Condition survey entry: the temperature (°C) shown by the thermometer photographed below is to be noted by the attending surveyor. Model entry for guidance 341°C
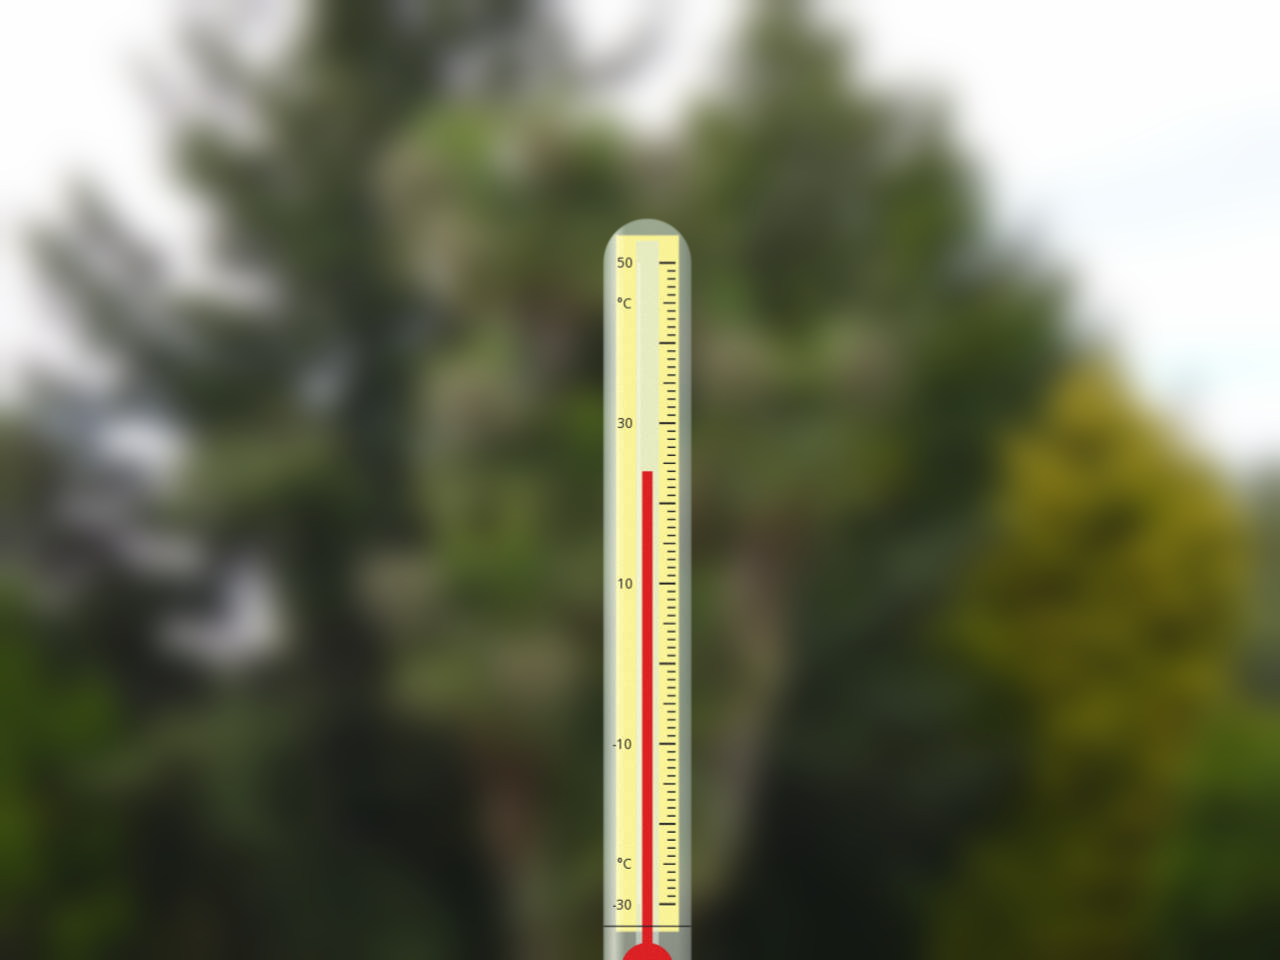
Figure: 24°C
